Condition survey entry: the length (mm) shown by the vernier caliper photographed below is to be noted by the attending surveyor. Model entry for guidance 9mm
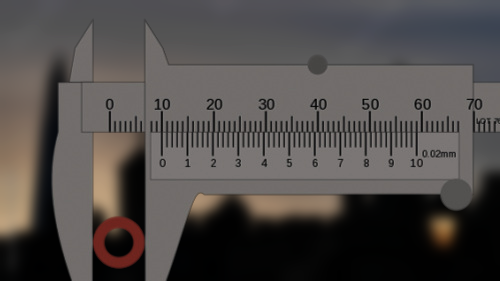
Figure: 10.0mm
